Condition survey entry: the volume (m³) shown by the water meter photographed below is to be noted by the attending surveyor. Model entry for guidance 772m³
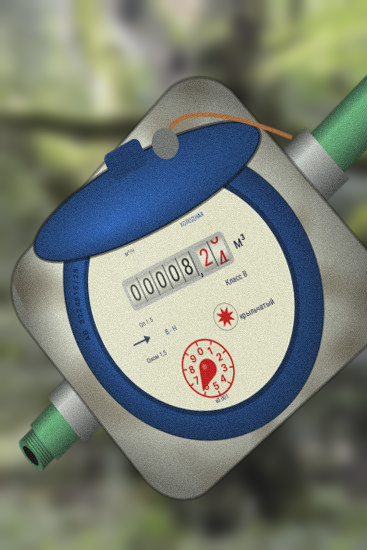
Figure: 8.236m³
